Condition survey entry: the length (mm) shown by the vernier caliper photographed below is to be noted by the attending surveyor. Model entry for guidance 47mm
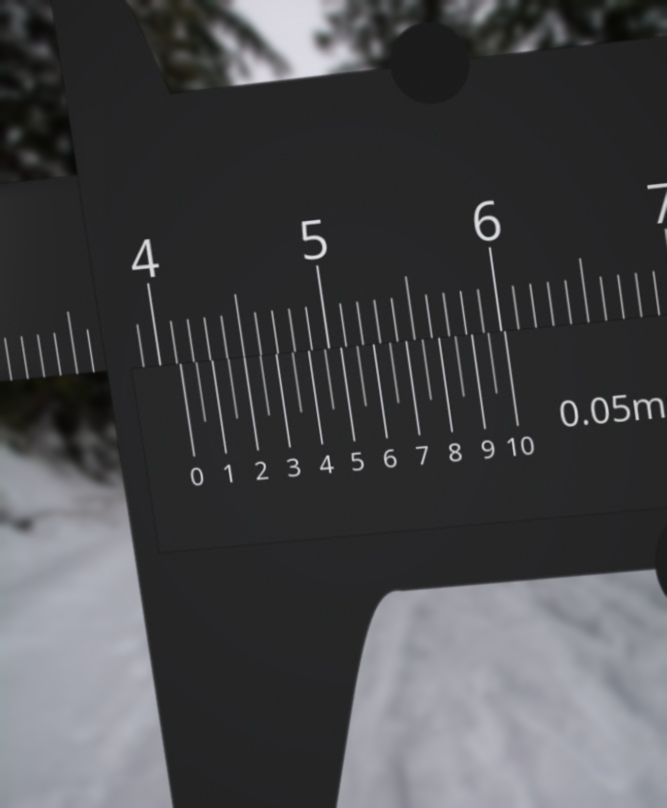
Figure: 41.2mm
